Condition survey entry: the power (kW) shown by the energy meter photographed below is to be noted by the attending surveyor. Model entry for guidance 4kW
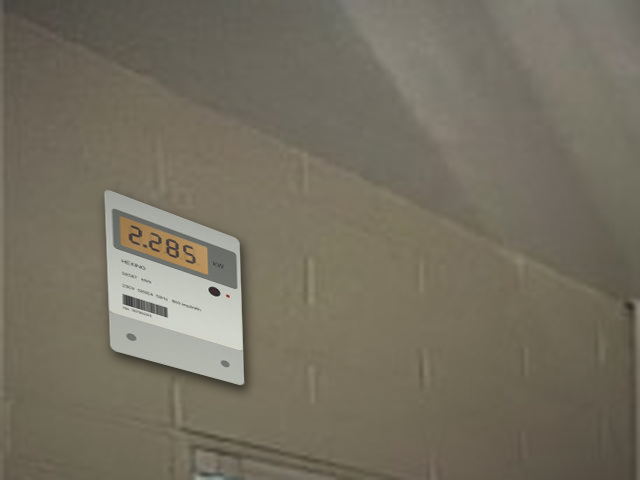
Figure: 2.285kW
